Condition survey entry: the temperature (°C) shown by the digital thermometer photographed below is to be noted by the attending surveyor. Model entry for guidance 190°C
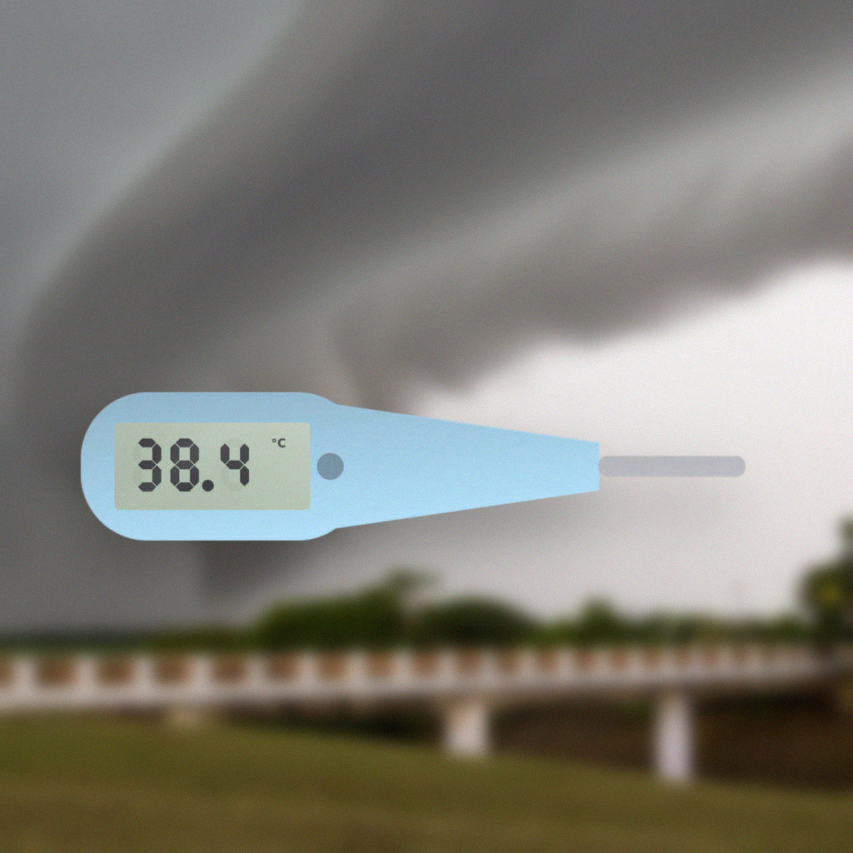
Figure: 38.4°C
